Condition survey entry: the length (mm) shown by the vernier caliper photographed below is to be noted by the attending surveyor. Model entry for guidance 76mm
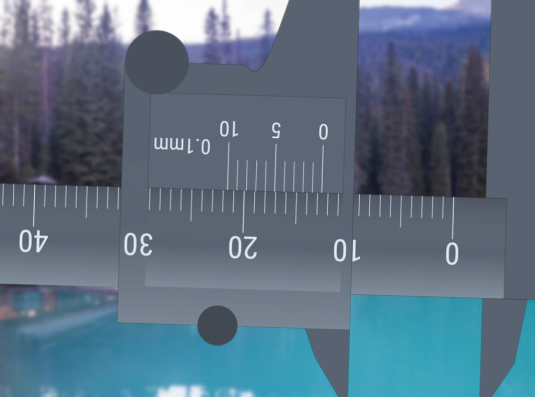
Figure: 12.6mm
